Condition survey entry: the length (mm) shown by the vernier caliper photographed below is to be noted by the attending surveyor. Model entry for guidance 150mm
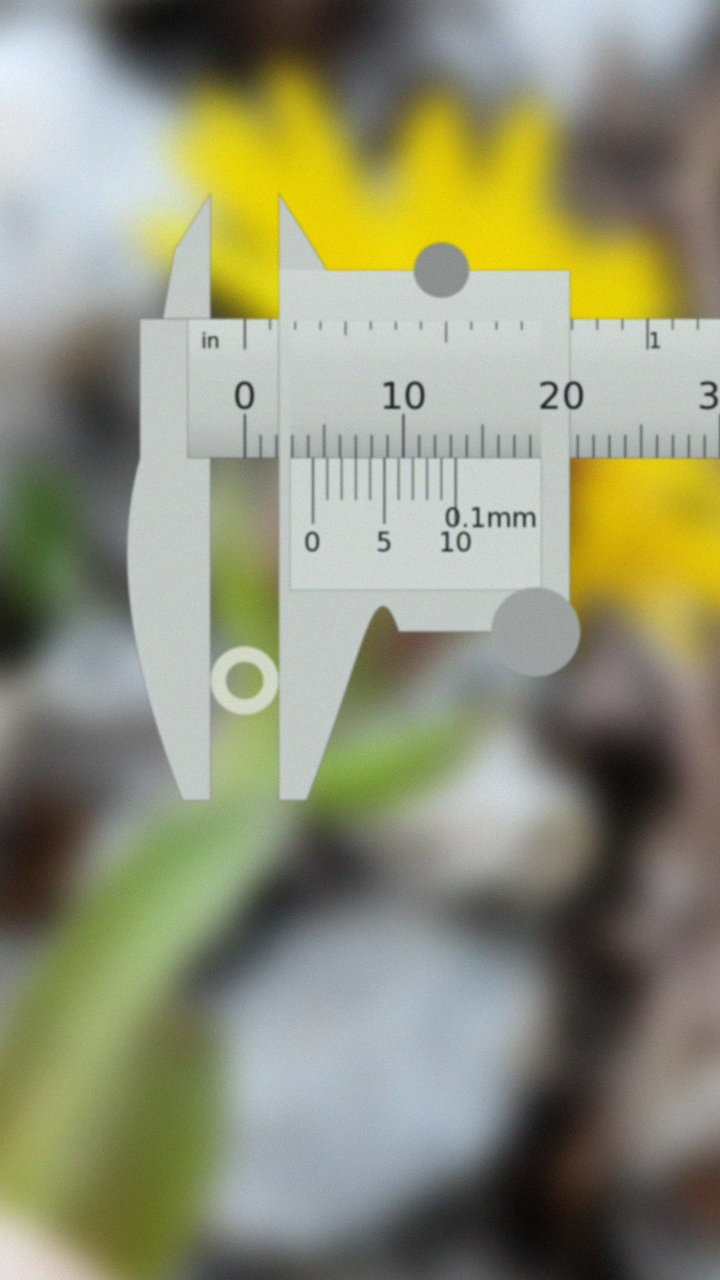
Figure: 4.3mm
